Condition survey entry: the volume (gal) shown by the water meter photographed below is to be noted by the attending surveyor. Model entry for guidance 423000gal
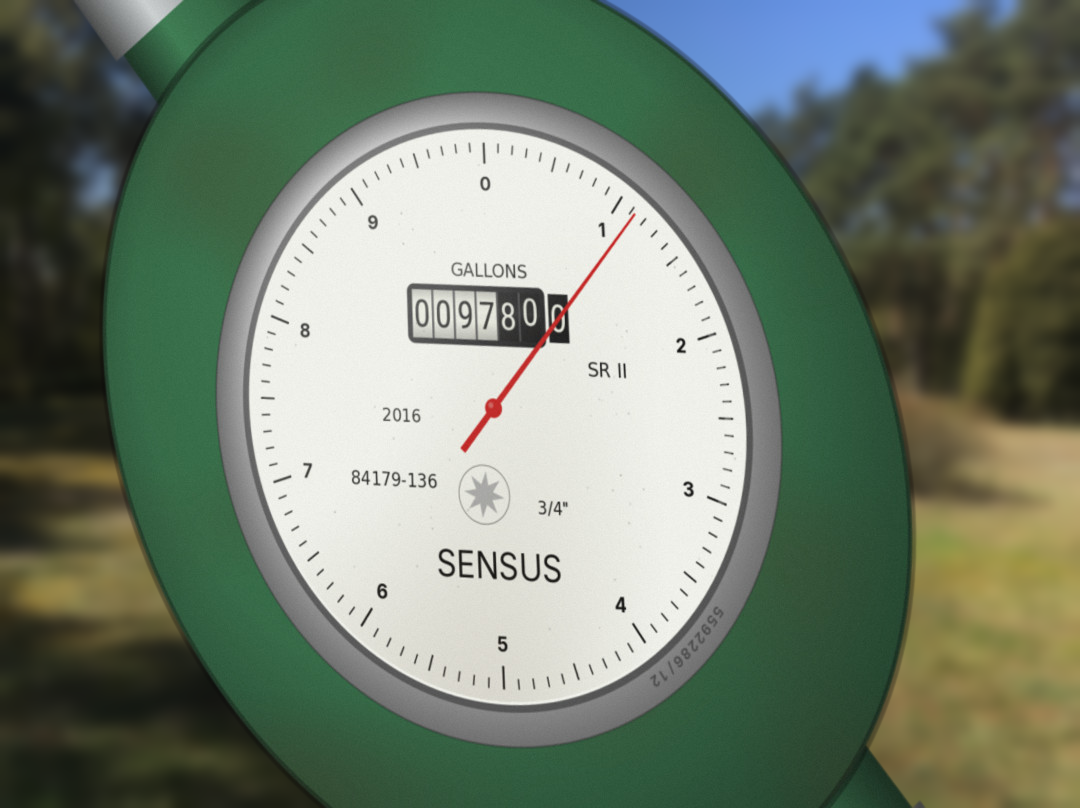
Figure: 97801.1gal
